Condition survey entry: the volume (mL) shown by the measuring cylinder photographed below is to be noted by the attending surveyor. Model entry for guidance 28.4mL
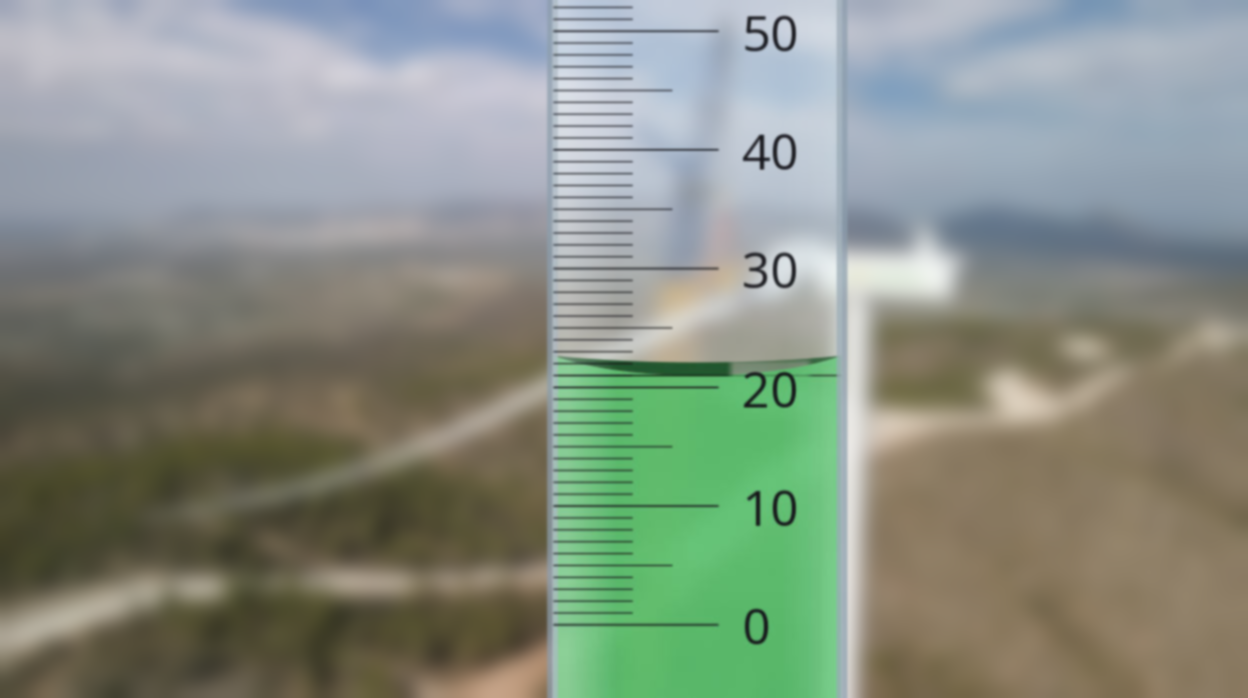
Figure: 21mL
